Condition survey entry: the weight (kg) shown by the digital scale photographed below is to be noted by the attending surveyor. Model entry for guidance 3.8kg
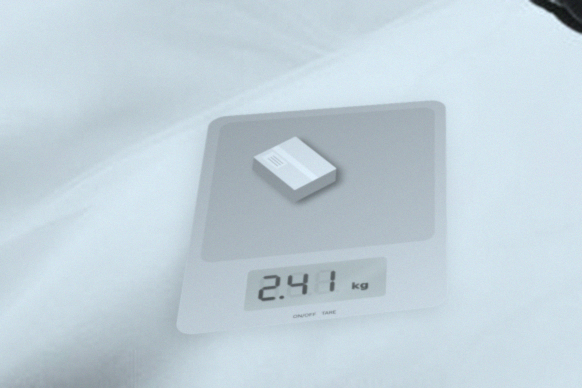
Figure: 2.41kg
